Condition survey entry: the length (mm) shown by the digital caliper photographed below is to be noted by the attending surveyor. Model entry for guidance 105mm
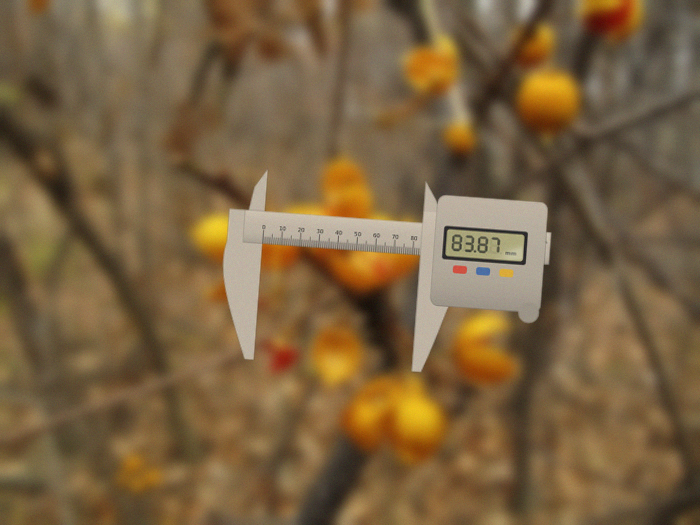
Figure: 83.87mm
